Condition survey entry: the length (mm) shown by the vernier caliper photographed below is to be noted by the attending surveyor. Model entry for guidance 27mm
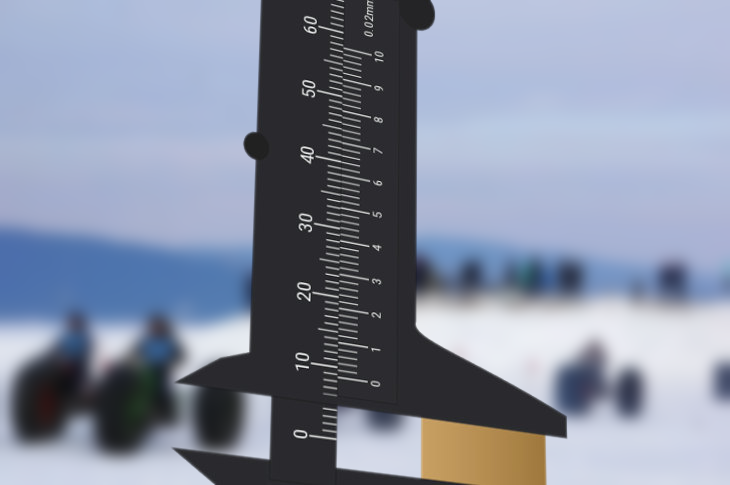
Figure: 8.6mm
